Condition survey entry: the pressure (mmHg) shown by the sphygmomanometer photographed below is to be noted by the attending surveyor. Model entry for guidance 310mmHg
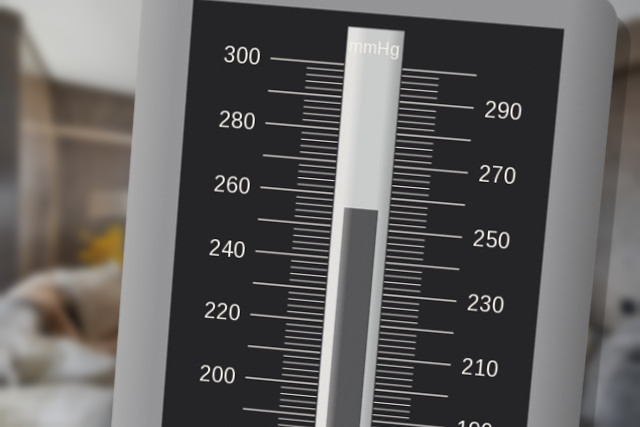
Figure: 256mmHg
